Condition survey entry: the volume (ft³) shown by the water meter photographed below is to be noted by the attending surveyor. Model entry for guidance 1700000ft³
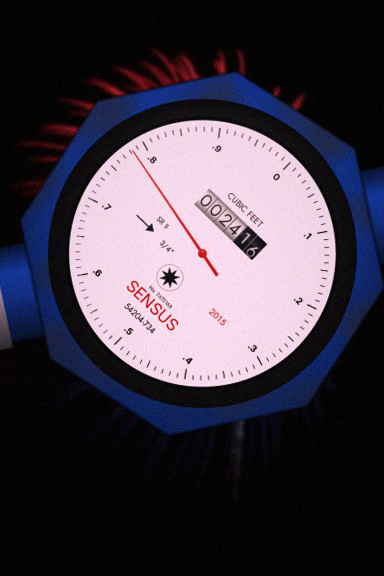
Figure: 2415.78ft³
